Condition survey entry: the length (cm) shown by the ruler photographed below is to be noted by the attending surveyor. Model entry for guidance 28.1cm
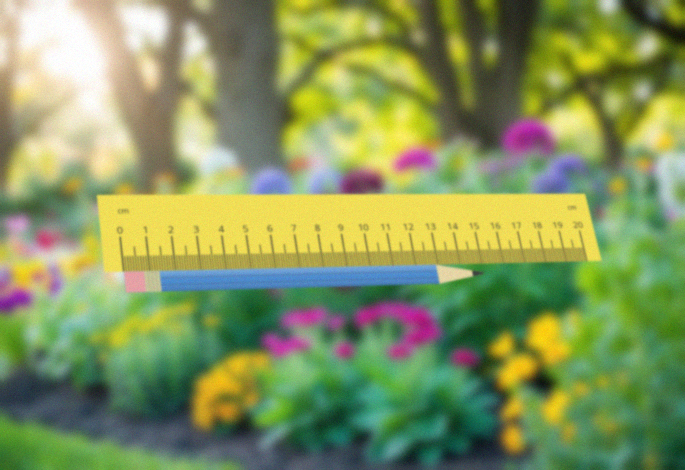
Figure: 15cm
